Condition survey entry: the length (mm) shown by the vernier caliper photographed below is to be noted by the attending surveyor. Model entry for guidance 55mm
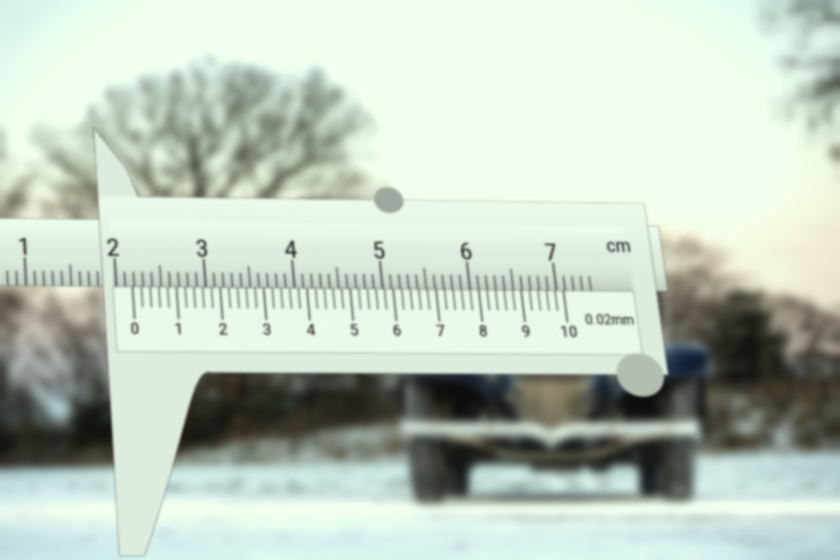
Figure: 21.8mm
